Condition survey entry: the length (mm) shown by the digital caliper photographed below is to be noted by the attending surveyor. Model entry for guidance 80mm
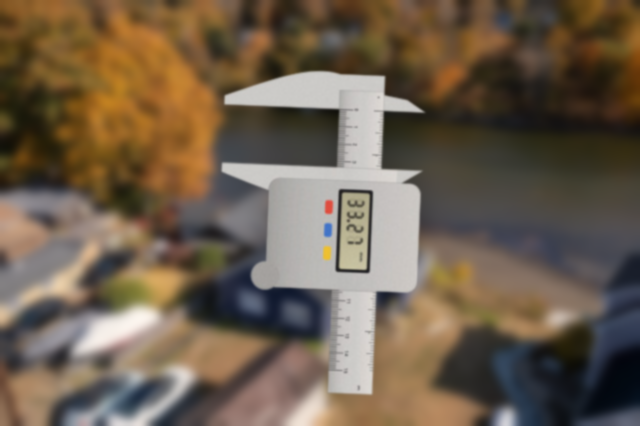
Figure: 33.27mm
